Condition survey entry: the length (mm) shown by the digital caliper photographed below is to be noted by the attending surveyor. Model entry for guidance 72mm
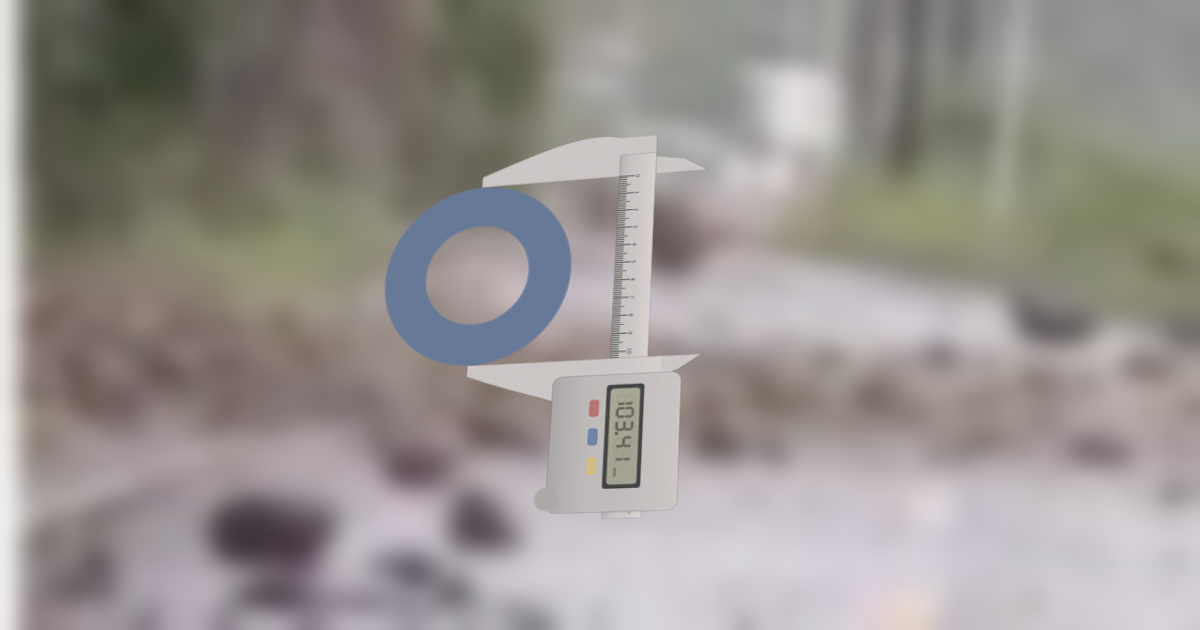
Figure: 103.41mm
